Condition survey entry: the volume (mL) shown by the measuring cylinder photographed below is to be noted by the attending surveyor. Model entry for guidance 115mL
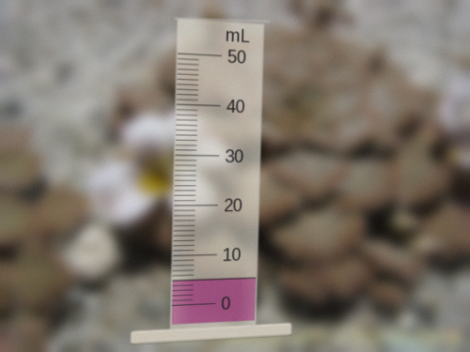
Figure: 5mL
